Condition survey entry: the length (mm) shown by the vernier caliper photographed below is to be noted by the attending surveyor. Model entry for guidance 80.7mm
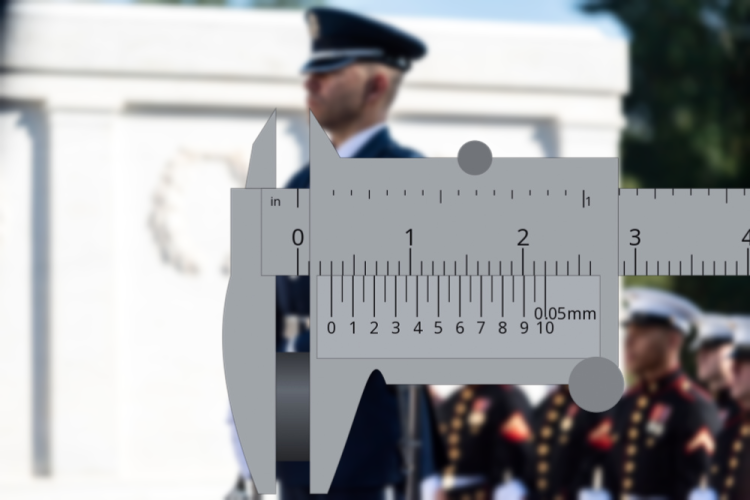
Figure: 3.0mm
